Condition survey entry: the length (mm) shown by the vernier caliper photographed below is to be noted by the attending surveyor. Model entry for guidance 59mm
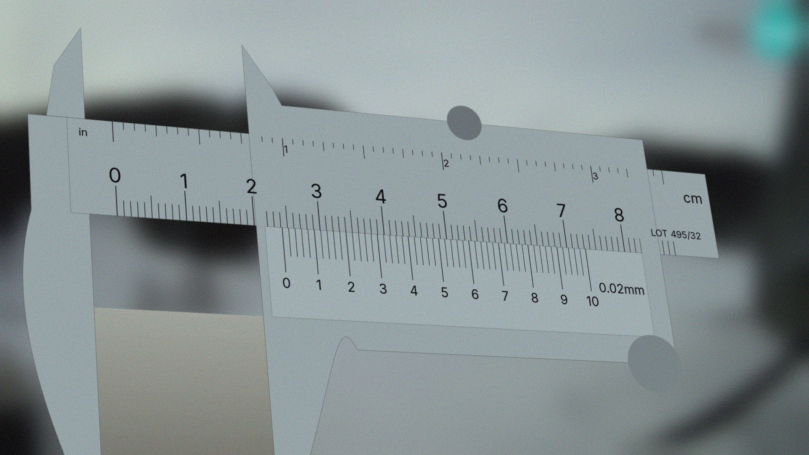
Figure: 24.2mm
